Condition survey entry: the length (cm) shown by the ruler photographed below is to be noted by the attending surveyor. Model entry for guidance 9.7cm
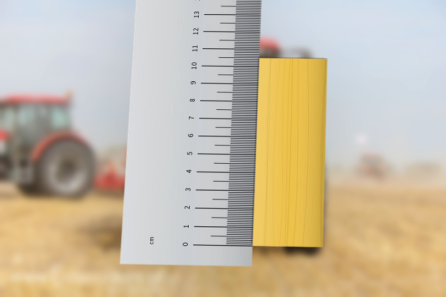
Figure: 10.5cm
